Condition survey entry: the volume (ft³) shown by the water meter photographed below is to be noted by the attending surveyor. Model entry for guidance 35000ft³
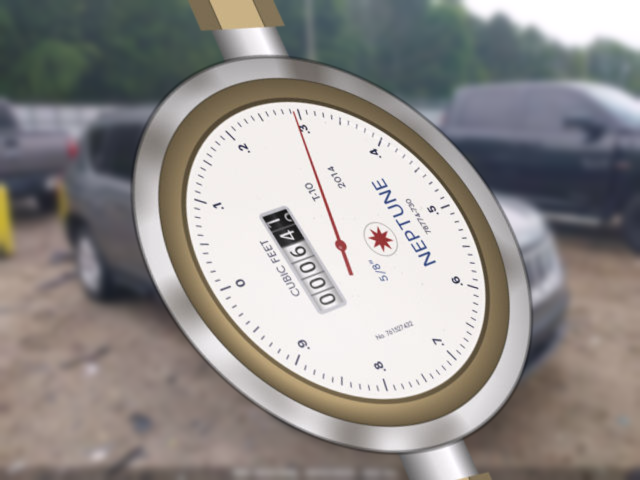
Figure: 641.29ft³
